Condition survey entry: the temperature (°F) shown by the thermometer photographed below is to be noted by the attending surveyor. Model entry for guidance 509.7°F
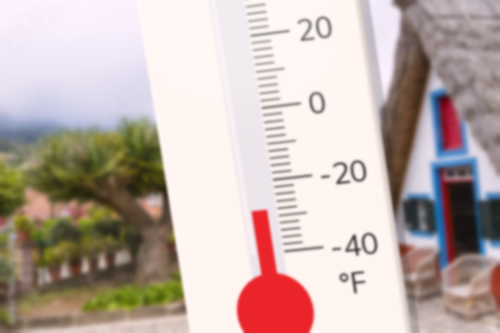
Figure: -28°F
